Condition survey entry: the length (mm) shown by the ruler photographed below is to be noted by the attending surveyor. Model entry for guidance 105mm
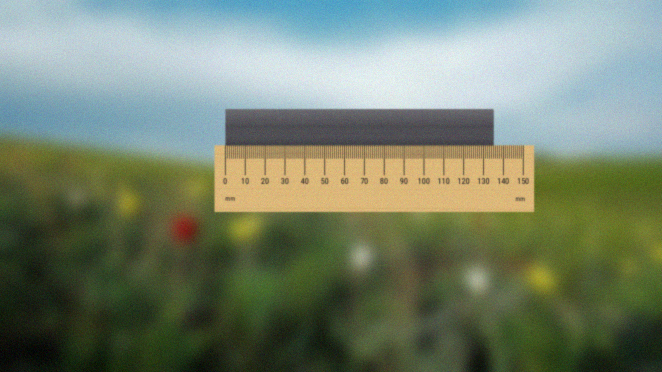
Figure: 135mm
